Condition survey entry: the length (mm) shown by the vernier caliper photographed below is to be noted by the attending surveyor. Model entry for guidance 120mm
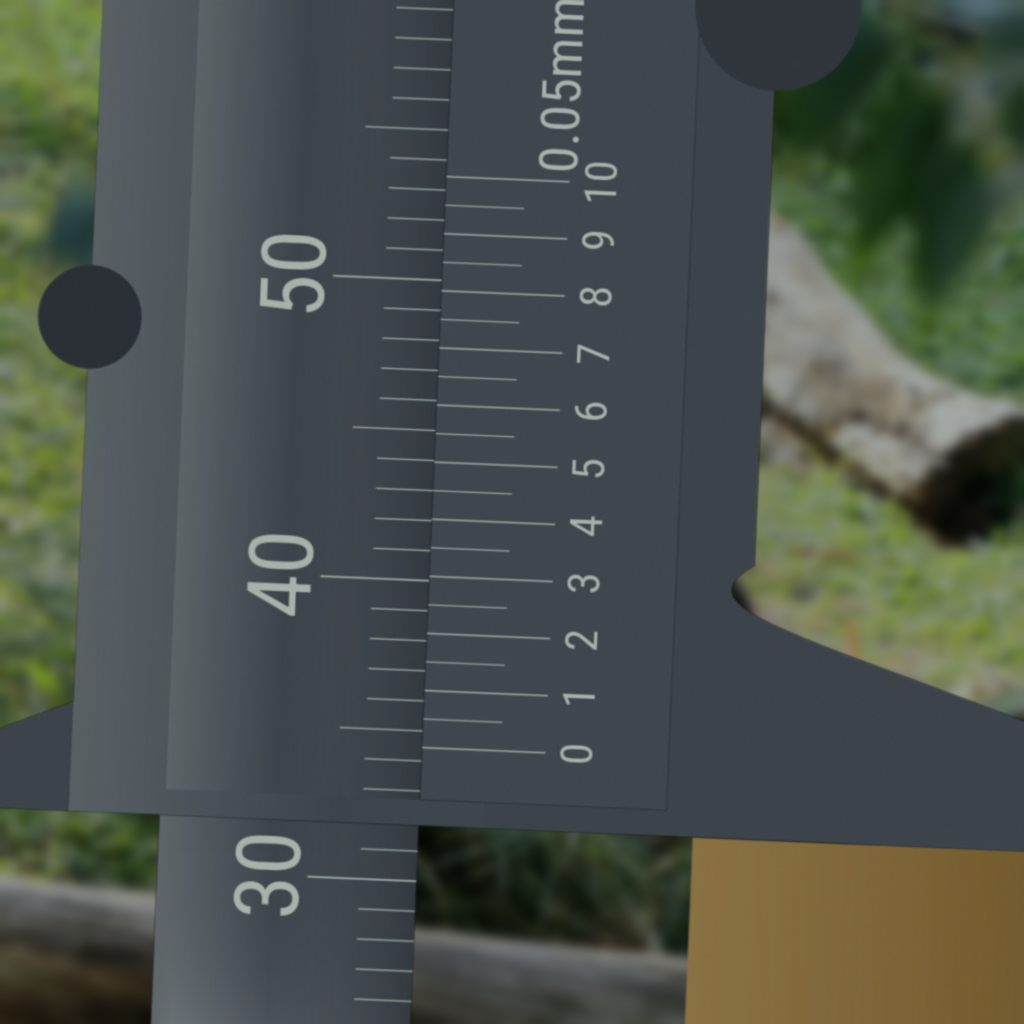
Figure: 34.45mm
